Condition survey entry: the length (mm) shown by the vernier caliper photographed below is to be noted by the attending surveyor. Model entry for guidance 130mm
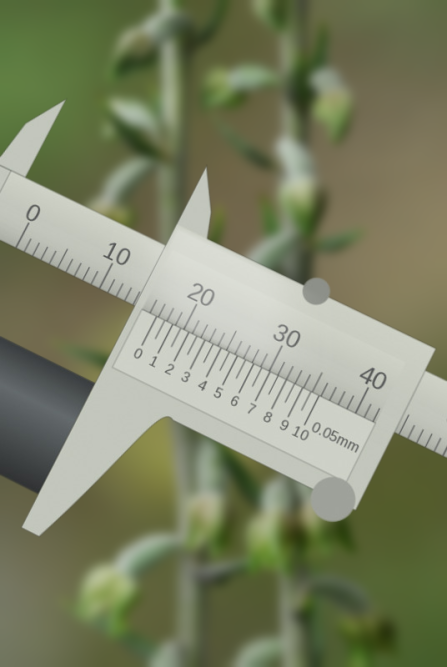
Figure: 16.8mm
